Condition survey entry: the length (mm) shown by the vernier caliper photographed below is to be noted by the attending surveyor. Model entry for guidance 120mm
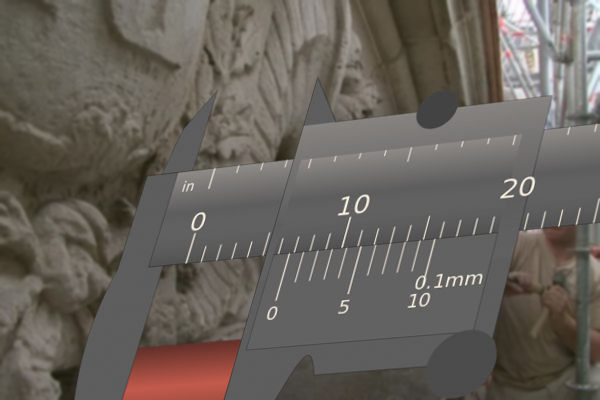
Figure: 6.7mm
